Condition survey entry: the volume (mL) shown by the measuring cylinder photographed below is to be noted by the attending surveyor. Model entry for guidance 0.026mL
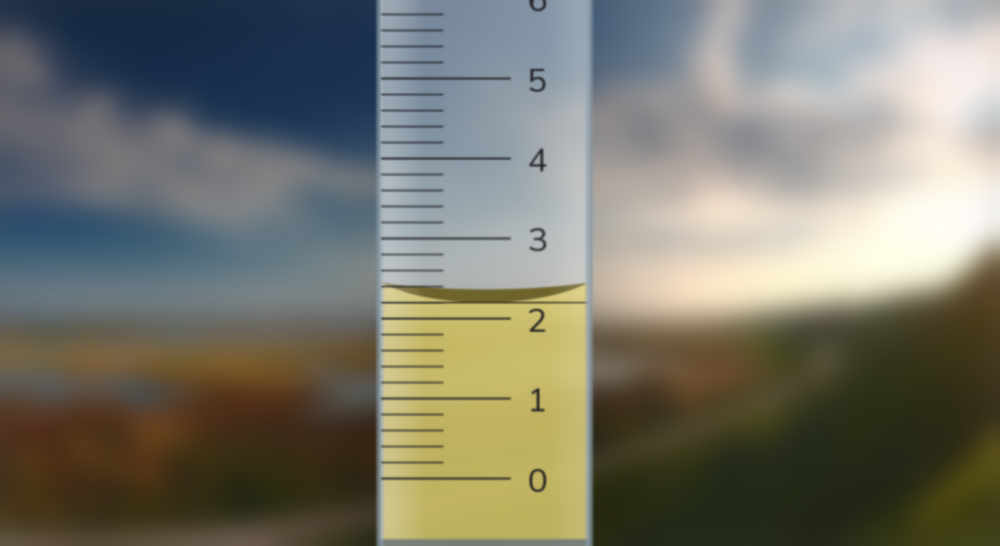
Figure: 2.2mL
